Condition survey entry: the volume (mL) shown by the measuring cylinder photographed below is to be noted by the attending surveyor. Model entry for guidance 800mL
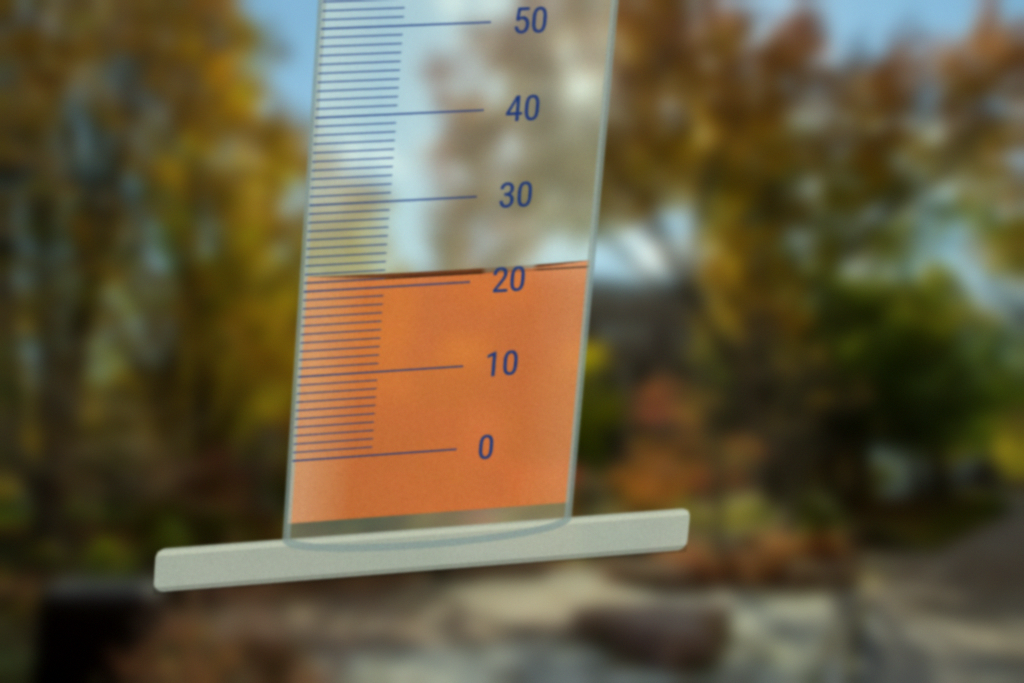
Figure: 21mL
